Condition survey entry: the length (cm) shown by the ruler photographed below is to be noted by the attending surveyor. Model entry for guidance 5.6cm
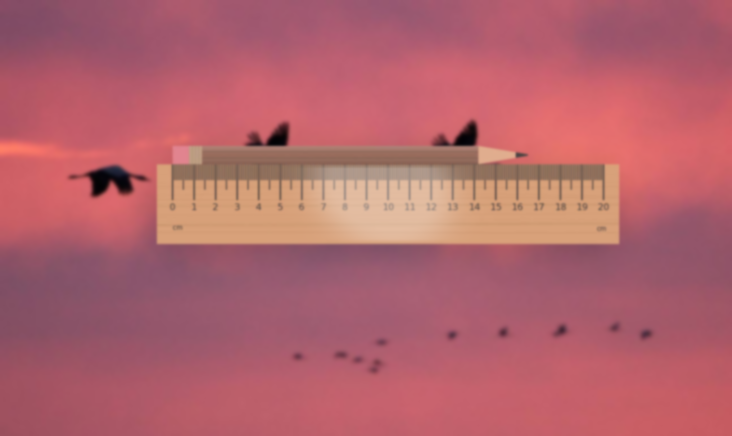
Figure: 16.5cm
